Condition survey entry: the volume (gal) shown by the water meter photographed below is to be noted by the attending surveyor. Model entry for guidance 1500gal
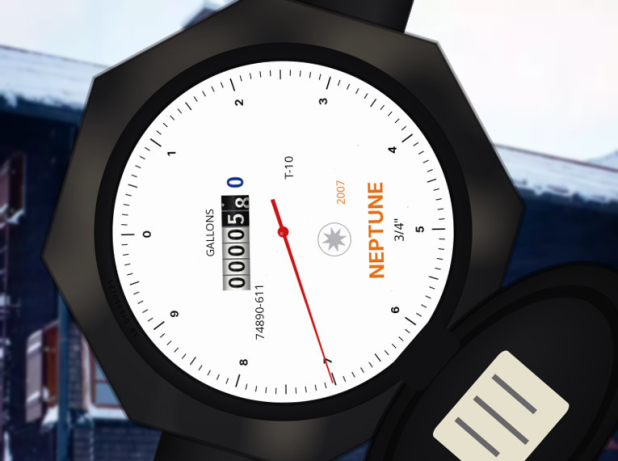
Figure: 577.0gal
